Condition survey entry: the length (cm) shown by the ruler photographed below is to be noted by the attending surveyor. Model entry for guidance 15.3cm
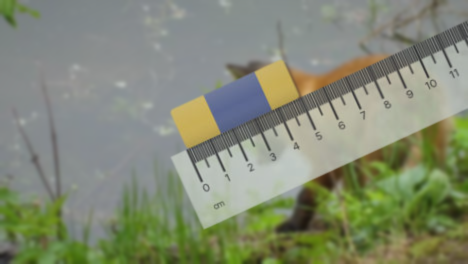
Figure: 5cm
